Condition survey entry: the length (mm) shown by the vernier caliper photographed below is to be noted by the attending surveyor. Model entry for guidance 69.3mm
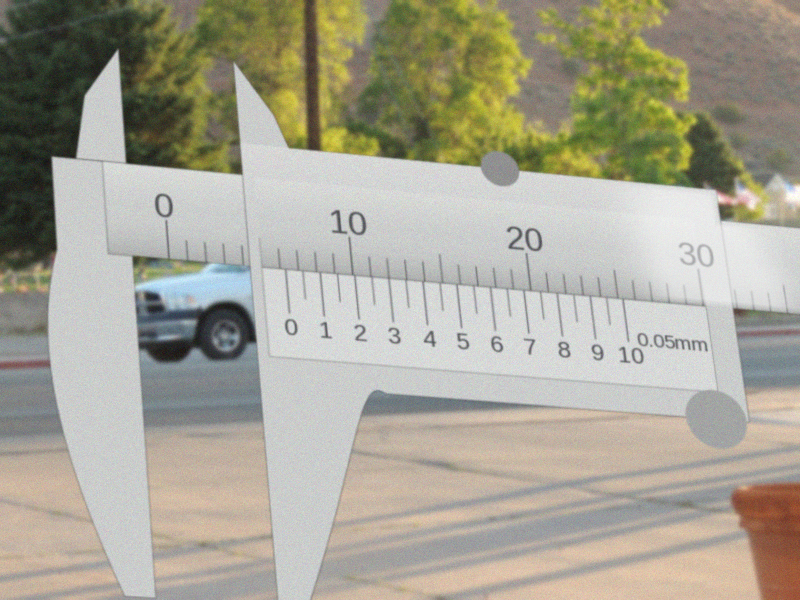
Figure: 6.3mm
